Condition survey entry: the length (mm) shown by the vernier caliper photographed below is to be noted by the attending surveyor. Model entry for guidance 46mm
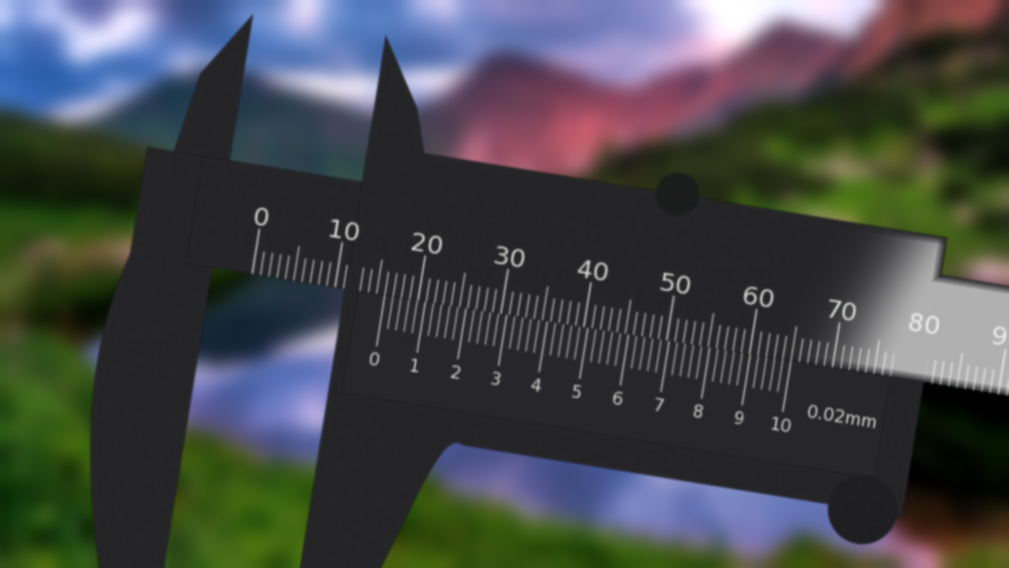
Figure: 16.0mm
